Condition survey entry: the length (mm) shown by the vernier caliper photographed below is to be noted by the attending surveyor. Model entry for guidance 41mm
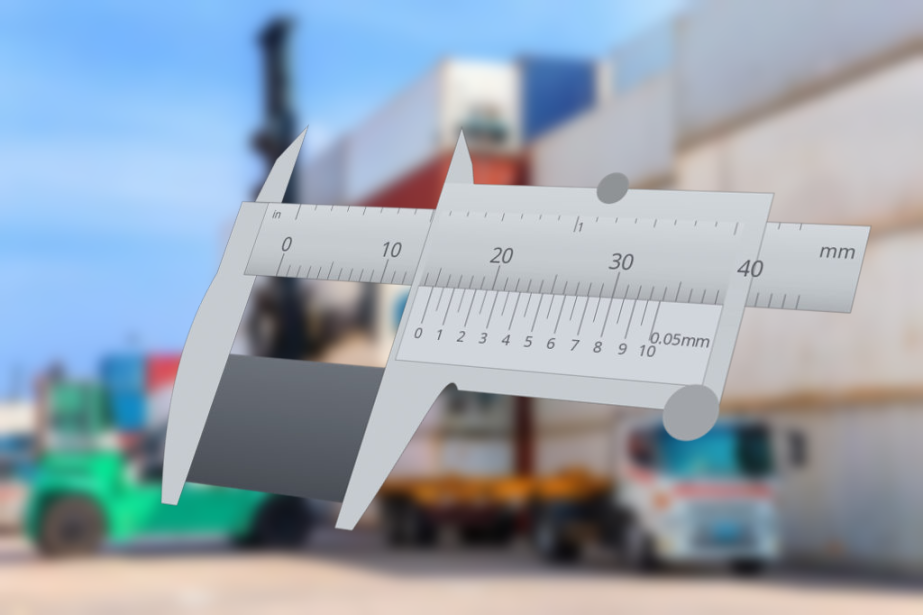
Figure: 14.8mm
